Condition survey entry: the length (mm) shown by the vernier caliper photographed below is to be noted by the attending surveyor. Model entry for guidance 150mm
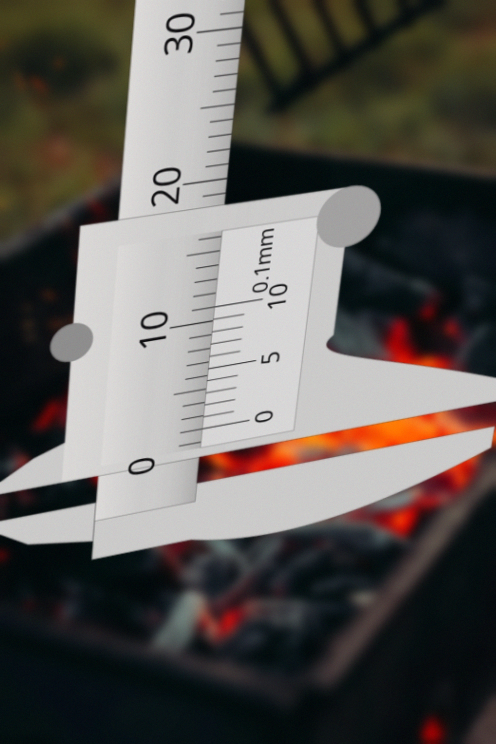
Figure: 2.0mm
